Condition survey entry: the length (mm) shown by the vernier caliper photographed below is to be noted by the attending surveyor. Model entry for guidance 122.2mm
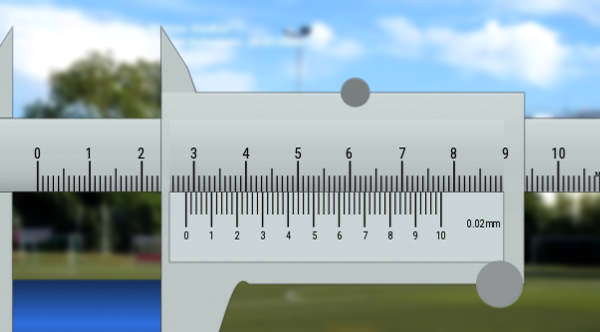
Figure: 28.5mm
